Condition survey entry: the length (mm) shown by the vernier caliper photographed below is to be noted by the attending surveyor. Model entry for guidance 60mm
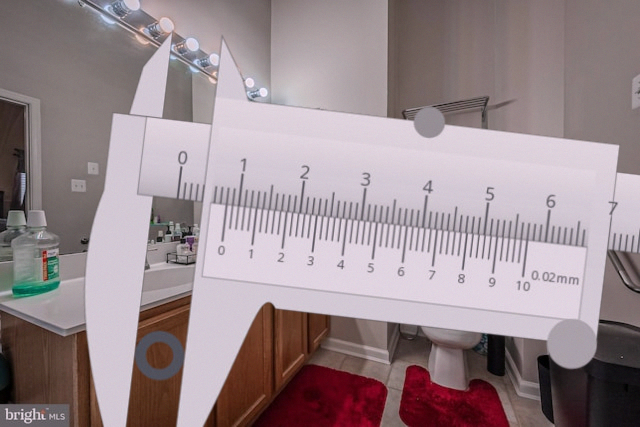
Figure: 8.0mm
